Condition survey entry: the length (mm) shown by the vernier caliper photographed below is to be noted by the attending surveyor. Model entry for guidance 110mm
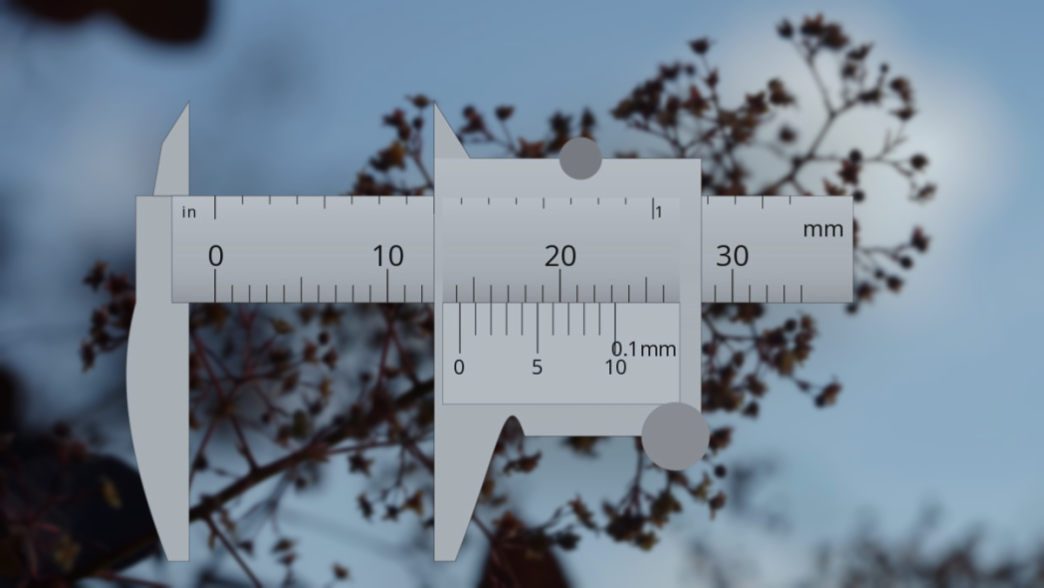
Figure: 14.2mm
